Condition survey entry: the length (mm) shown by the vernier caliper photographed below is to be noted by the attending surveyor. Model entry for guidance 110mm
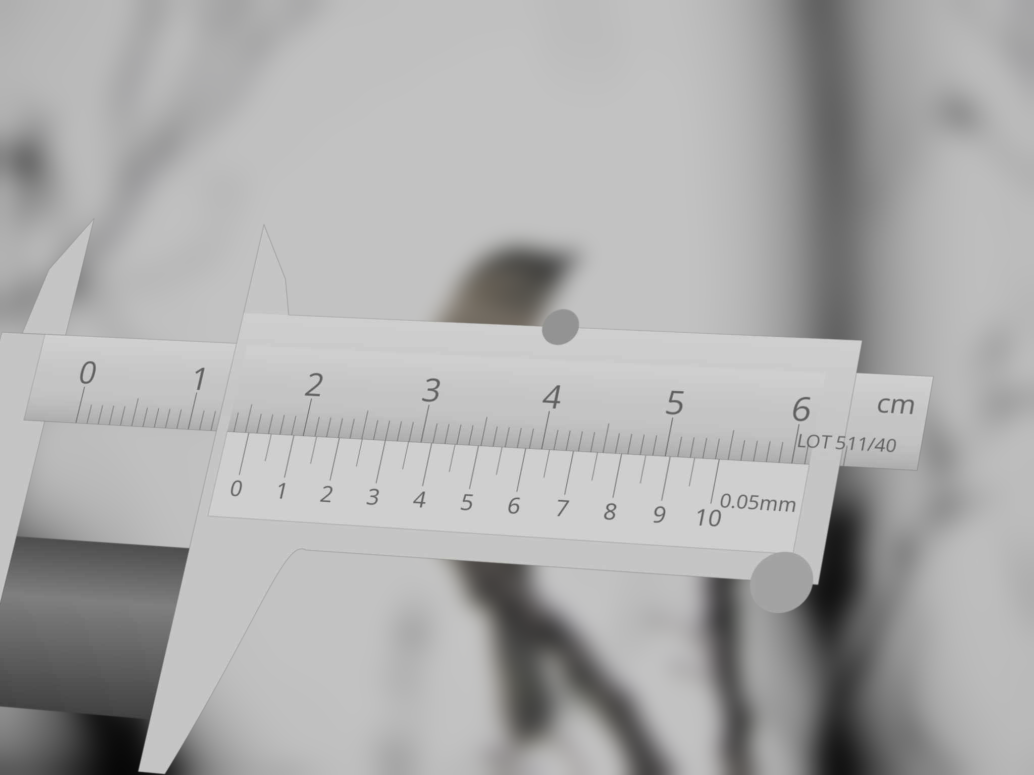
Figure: 15.3mm
